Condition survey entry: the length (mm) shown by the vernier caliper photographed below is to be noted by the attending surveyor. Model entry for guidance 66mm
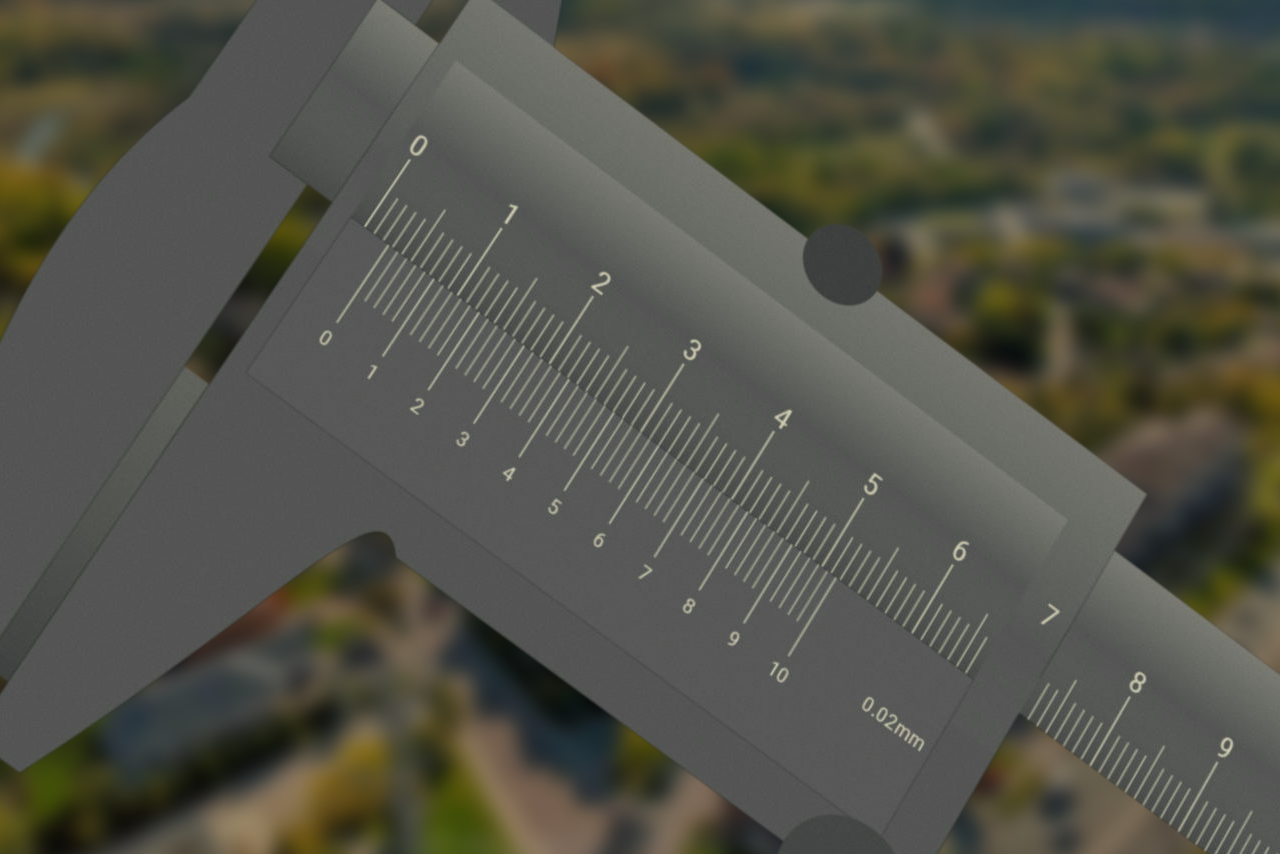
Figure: 2.6mm
